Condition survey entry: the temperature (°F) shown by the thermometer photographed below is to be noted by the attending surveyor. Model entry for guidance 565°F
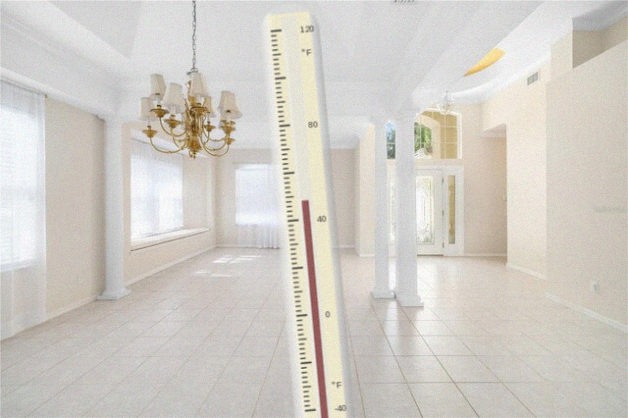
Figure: 48°F
